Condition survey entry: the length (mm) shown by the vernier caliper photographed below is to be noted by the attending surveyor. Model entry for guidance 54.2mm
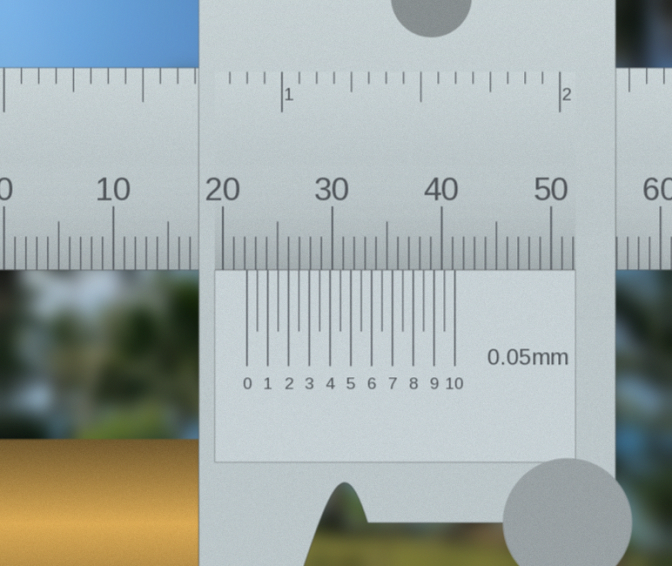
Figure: 22.2mm
